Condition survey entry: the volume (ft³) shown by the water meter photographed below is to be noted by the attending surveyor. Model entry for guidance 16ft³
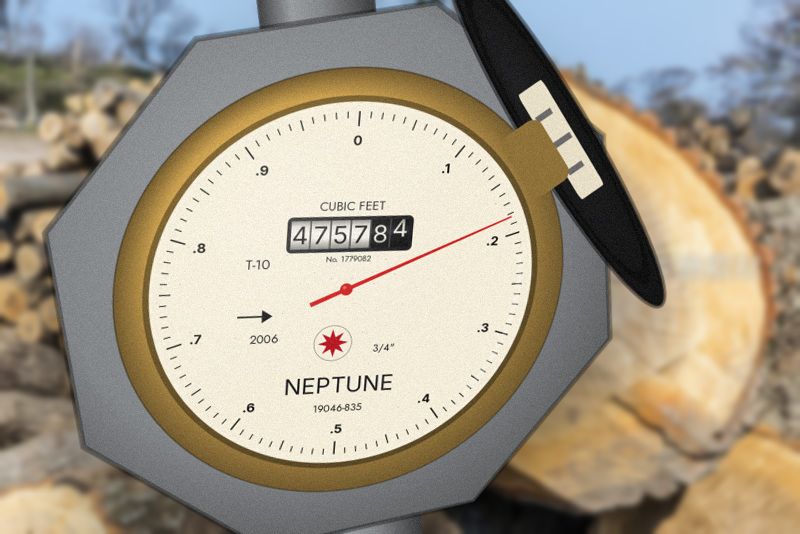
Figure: 475784.18ft³
